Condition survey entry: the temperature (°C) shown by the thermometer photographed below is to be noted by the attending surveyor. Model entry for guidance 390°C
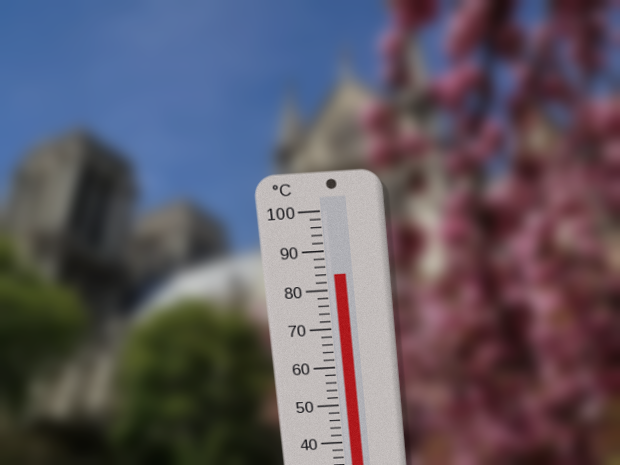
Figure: 84°C
